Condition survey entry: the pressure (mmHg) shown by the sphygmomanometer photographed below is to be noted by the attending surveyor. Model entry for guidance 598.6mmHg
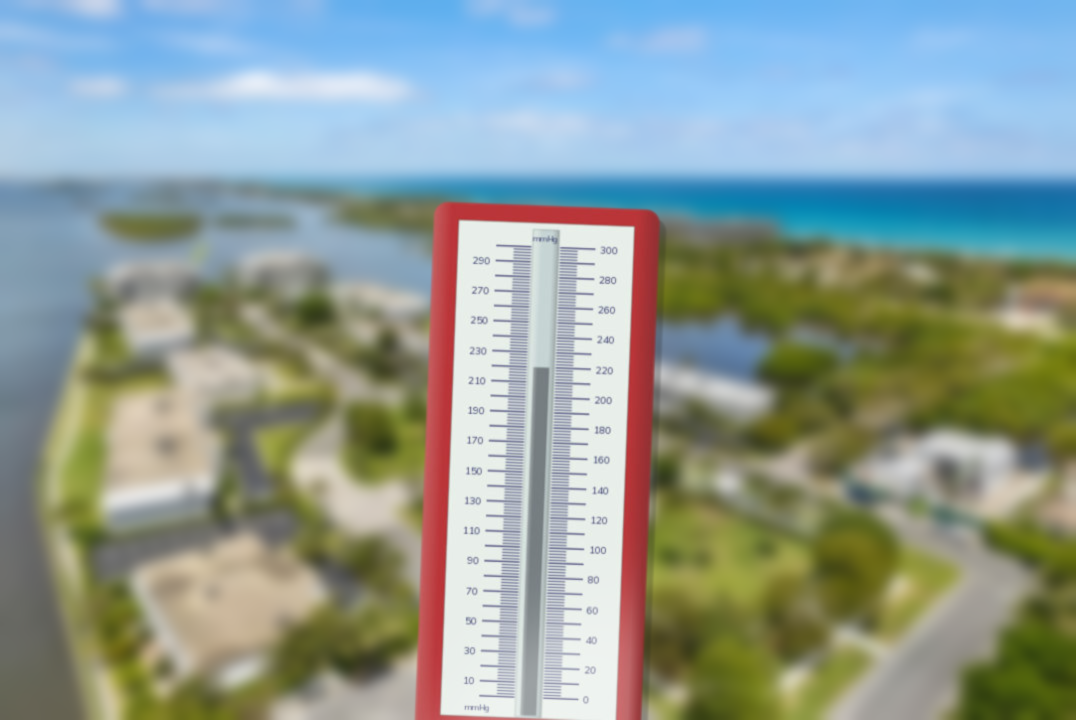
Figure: 220mmHg
